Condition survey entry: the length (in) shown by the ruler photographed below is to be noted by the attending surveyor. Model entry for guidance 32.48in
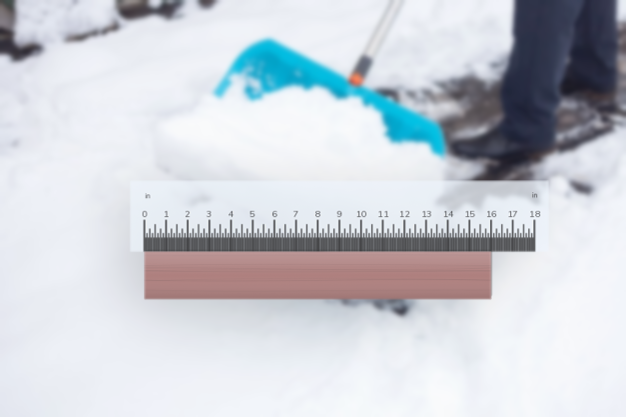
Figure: 16in
